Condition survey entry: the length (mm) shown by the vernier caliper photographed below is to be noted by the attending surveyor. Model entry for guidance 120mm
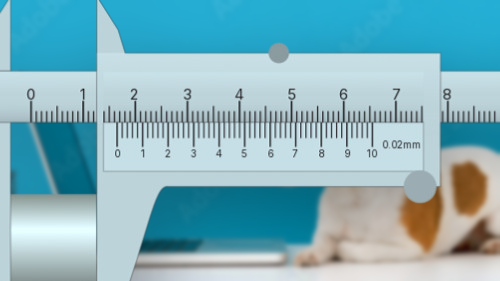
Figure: 16.5mm
